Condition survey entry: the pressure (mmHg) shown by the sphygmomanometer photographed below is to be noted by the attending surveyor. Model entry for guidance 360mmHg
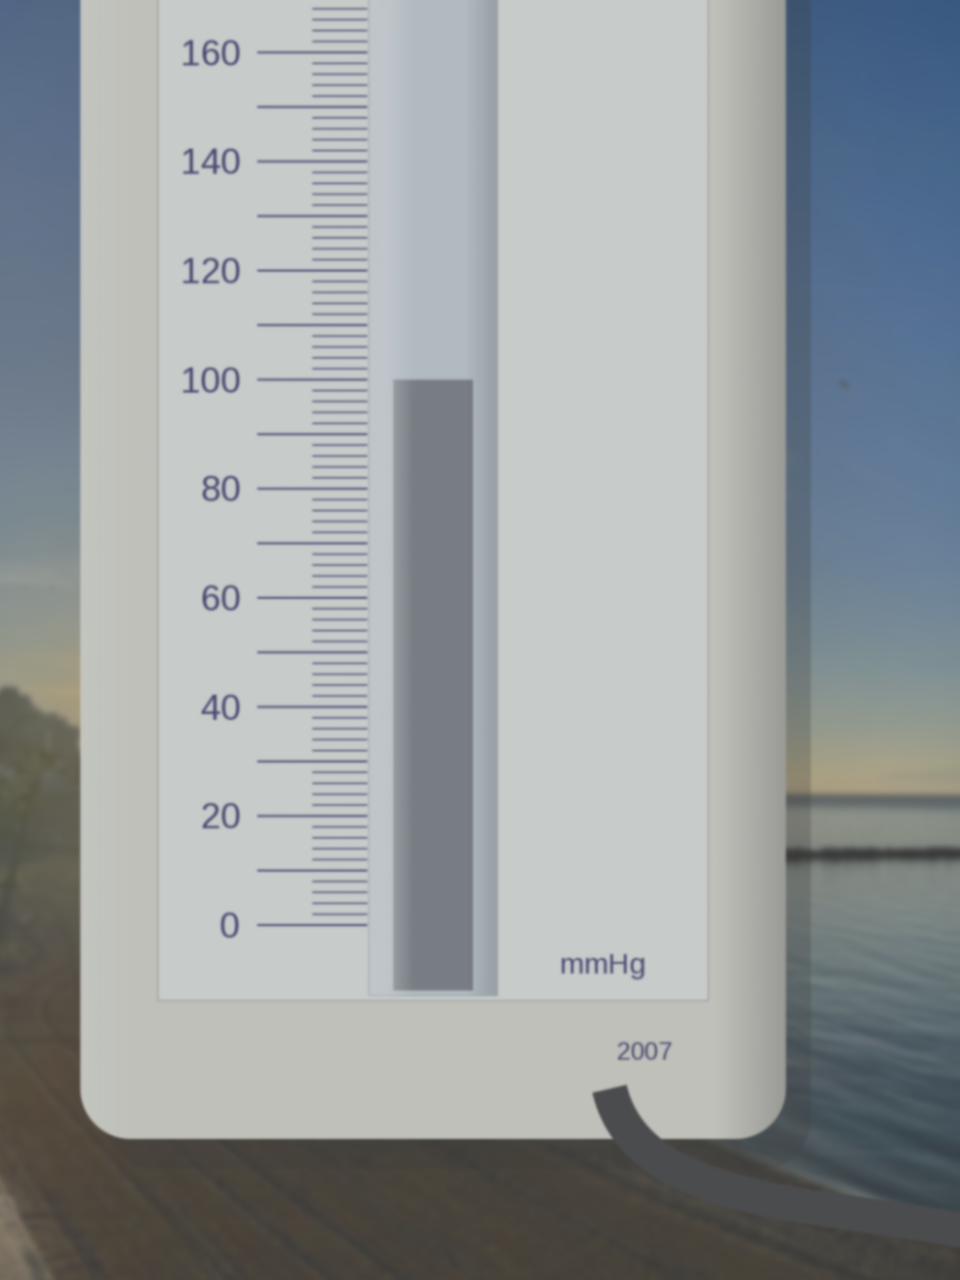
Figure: 100mmHg
